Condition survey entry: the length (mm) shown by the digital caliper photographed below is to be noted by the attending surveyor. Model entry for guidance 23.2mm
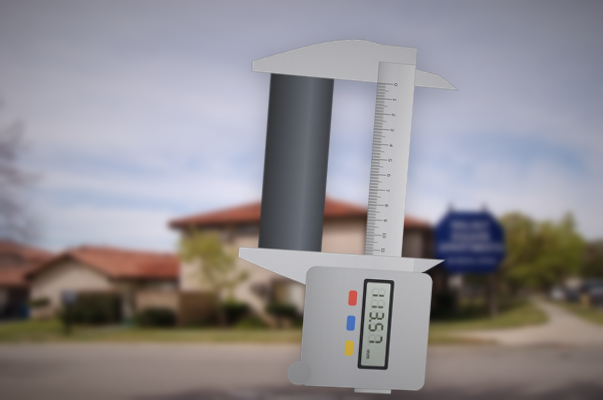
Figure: 113.57mm
